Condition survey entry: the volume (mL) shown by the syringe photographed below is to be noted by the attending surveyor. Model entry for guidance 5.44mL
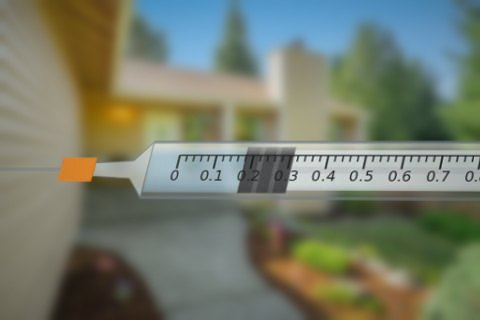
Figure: 0.18mL
